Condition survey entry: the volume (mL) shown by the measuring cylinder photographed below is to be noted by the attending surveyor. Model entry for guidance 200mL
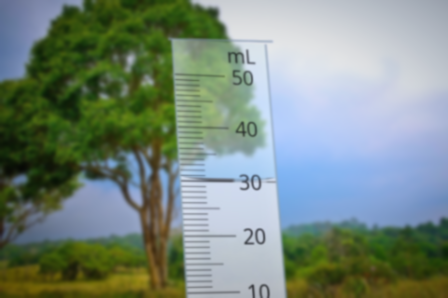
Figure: 30mL
